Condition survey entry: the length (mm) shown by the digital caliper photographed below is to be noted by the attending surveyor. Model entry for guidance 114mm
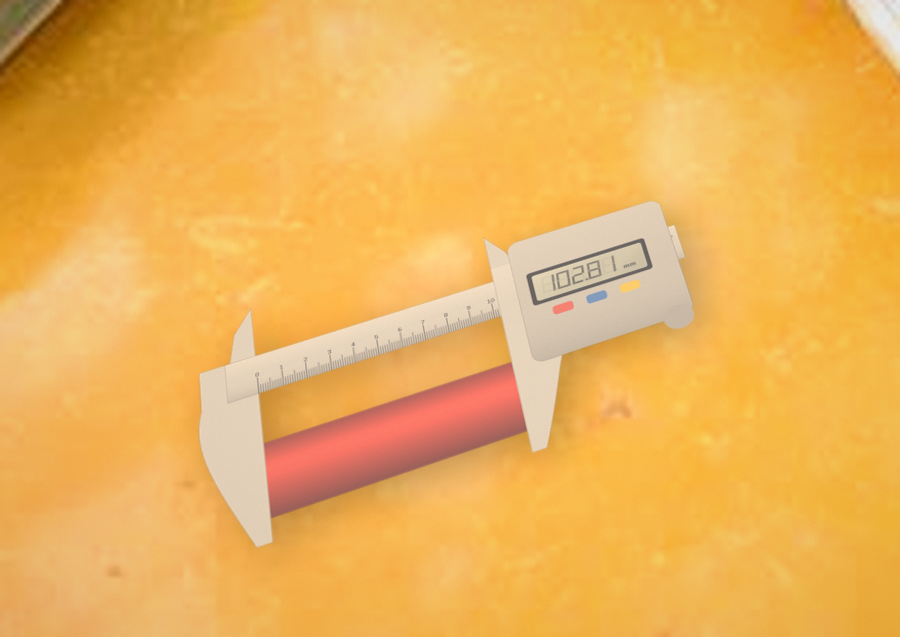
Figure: 102.81mm
